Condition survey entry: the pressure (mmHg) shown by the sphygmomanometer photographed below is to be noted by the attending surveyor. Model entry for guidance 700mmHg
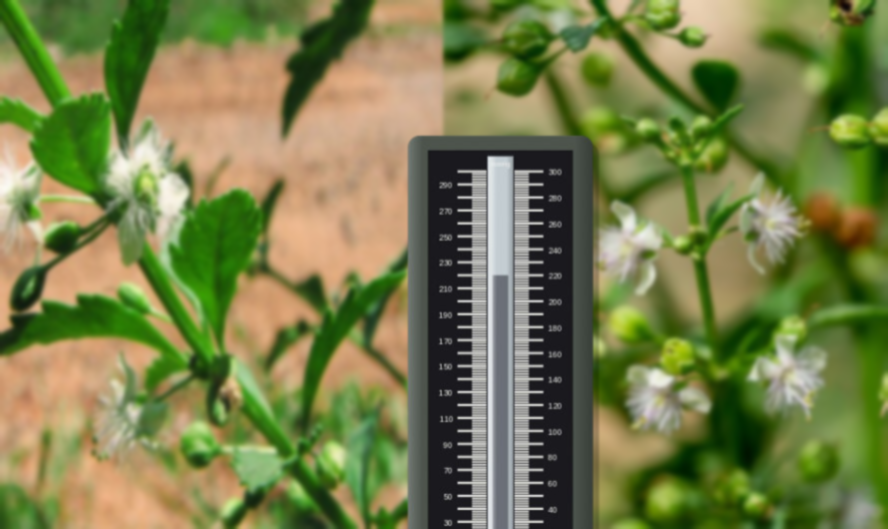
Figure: 220mmHg
